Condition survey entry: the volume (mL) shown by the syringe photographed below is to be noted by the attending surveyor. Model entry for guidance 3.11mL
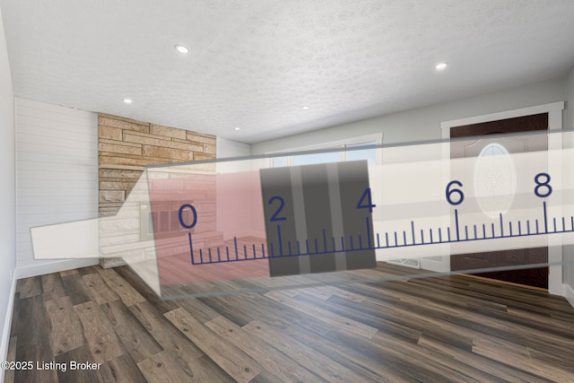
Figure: 1.7mL
